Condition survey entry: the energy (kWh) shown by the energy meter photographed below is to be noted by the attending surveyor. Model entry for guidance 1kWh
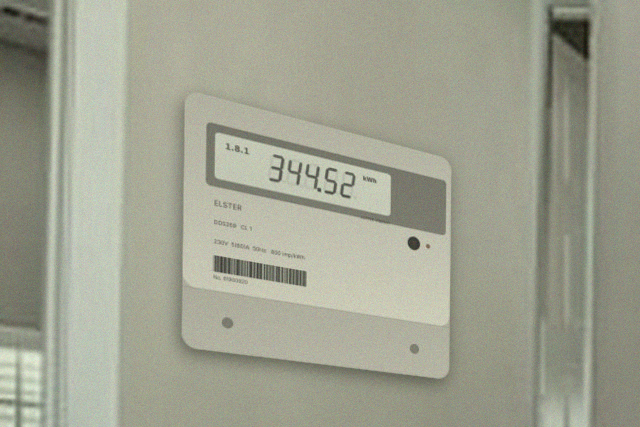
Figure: 344.52kWh
